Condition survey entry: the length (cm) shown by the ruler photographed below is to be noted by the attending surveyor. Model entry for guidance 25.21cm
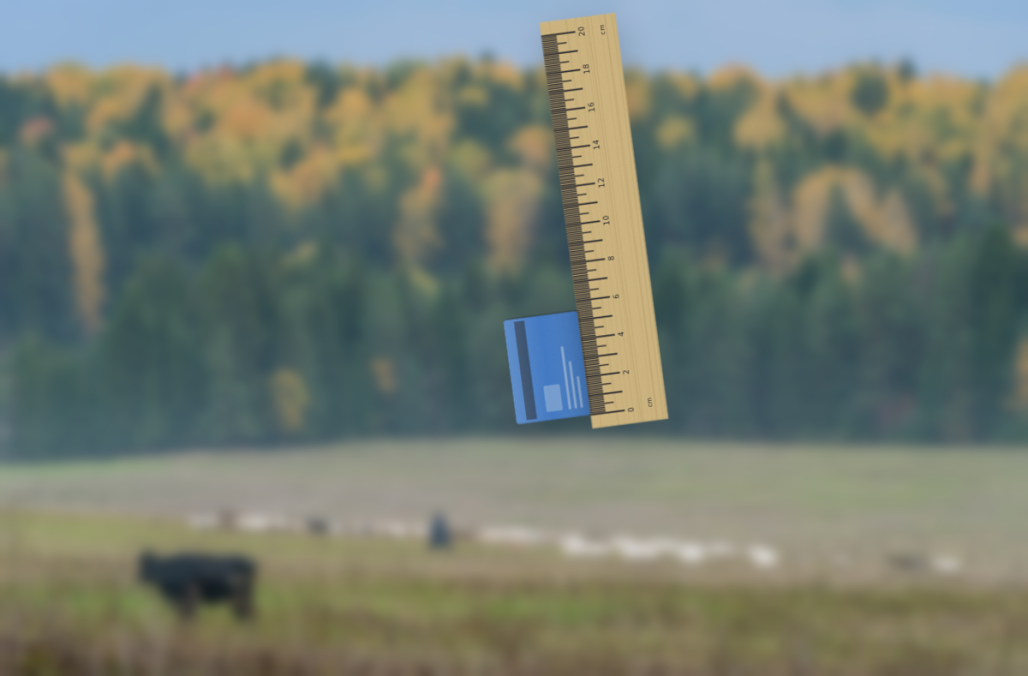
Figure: 5.5cm
